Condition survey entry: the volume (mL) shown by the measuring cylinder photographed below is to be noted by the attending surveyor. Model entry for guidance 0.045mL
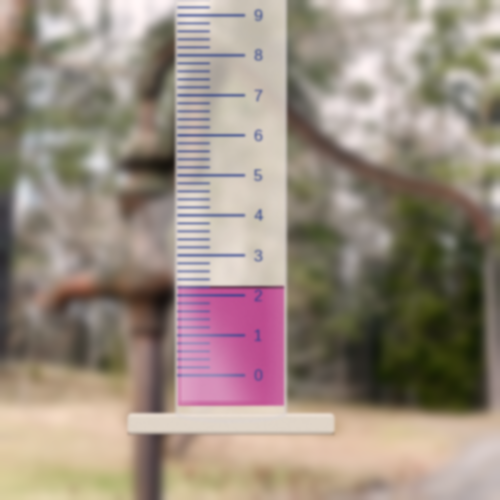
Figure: 2.2mL
